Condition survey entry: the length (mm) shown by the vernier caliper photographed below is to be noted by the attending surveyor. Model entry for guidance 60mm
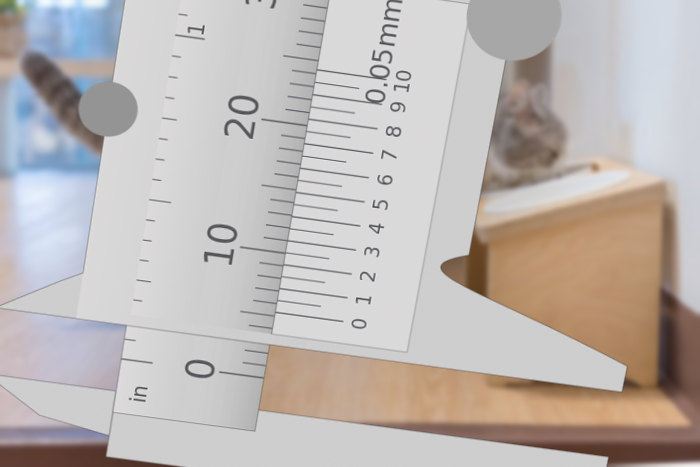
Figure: 5.3mm
